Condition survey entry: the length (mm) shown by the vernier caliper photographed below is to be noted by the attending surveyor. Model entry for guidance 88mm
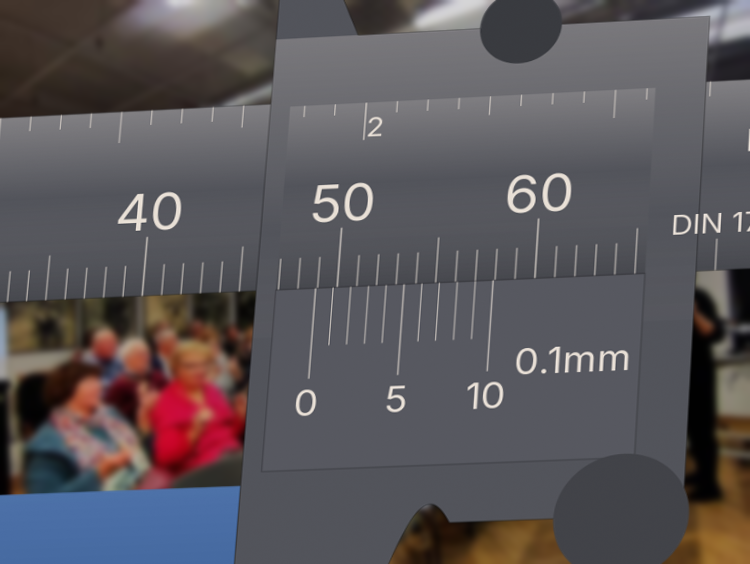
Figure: 48.9mm
